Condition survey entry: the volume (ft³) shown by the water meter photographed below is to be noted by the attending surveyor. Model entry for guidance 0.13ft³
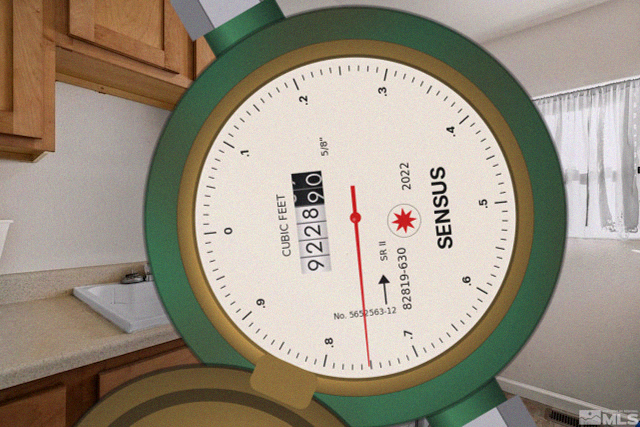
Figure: 922889.75ft³
